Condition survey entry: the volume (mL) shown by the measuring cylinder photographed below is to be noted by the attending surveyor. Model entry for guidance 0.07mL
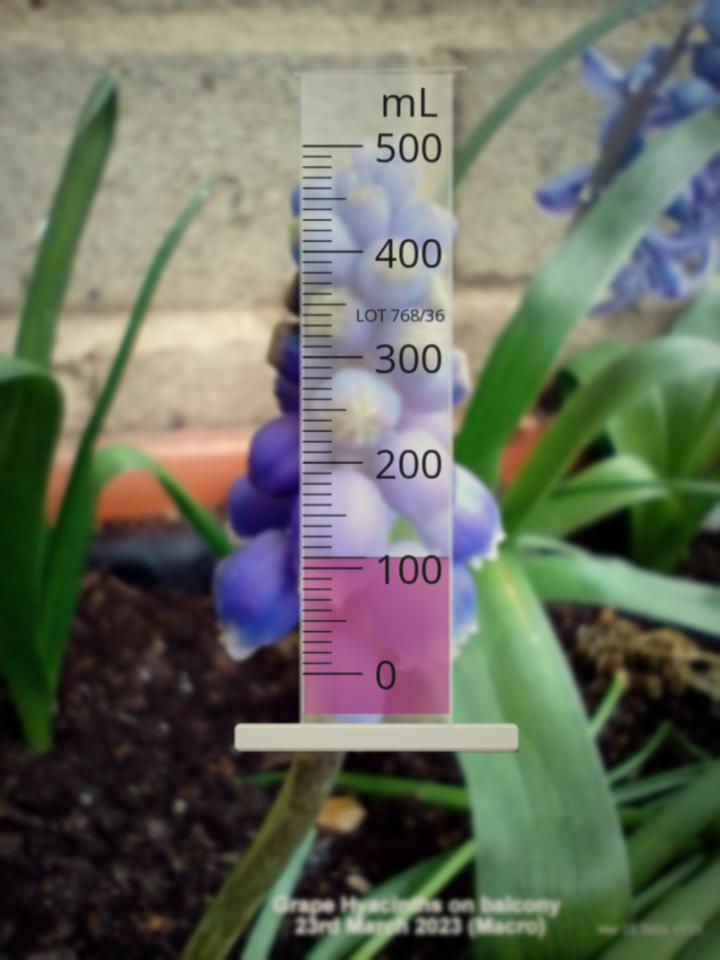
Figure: 110mL
